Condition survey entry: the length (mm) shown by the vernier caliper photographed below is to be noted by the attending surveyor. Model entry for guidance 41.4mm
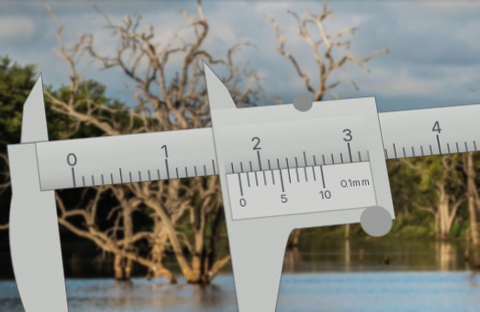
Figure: 17.6mm
